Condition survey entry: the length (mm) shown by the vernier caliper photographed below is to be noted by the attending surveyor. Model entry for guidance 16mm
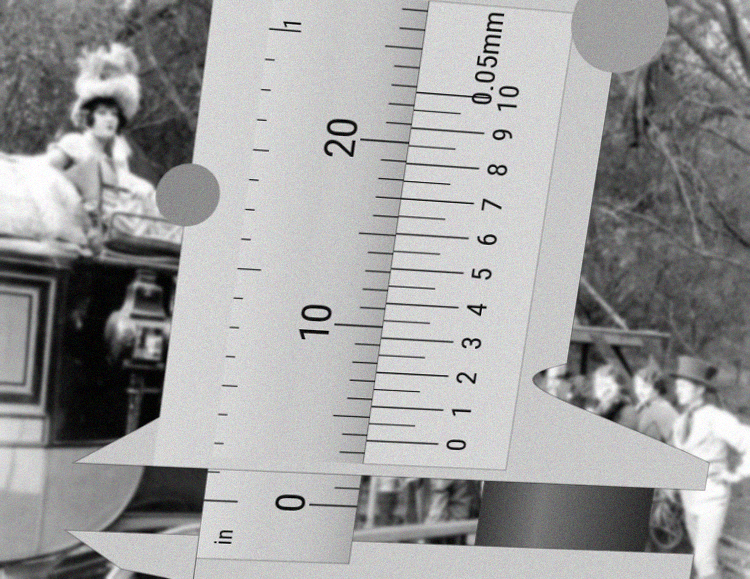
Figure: 3.7mm
